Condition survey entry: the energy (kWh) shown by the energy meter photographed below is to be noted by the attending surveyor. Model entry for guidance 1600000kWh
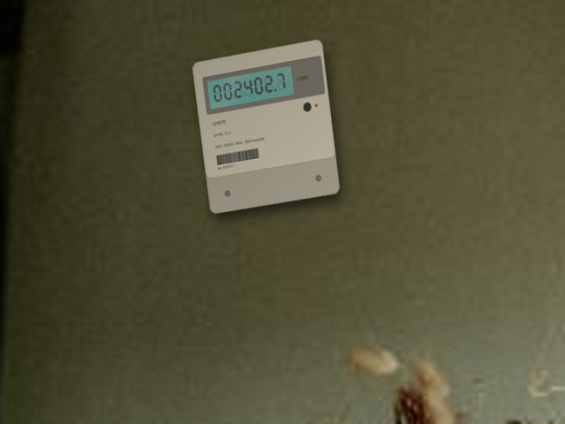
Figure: 2402.7kWh
